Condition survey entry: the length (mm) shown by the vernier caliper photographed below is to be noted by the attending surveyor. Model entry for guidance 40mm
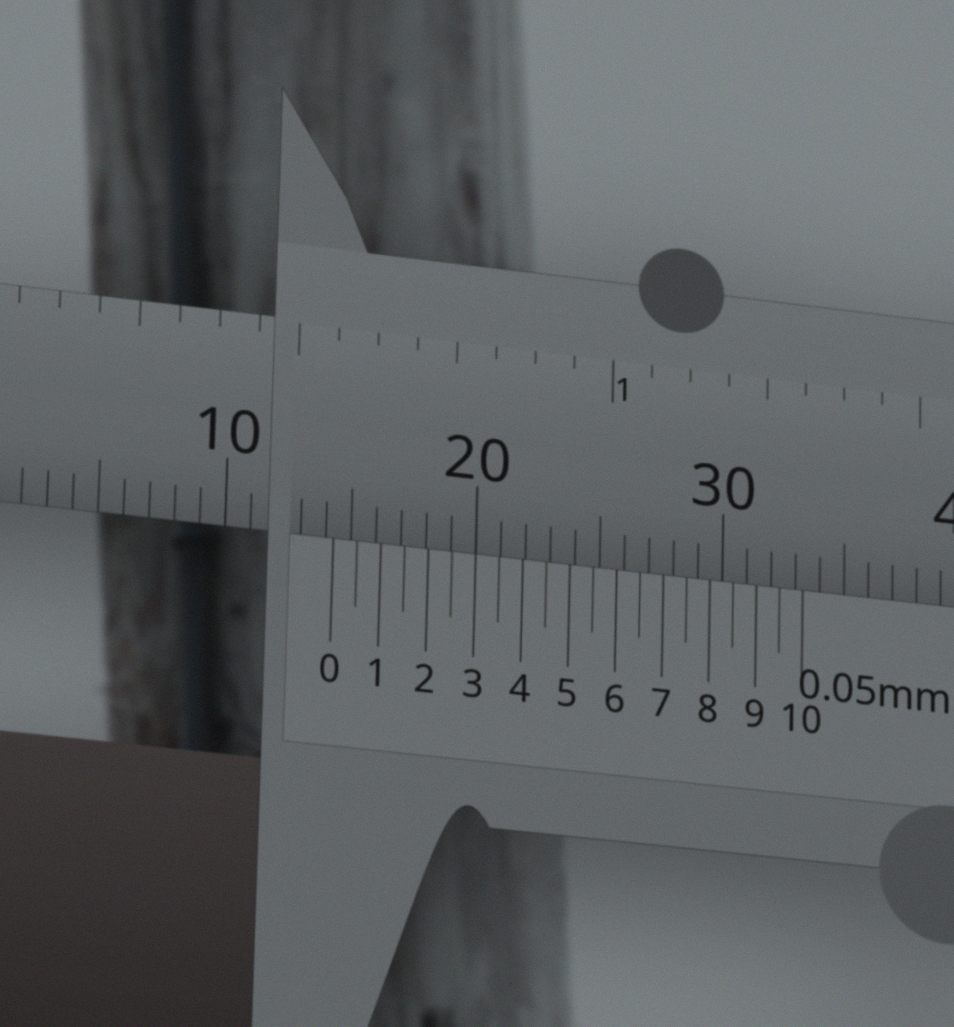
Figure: 14.3mm
